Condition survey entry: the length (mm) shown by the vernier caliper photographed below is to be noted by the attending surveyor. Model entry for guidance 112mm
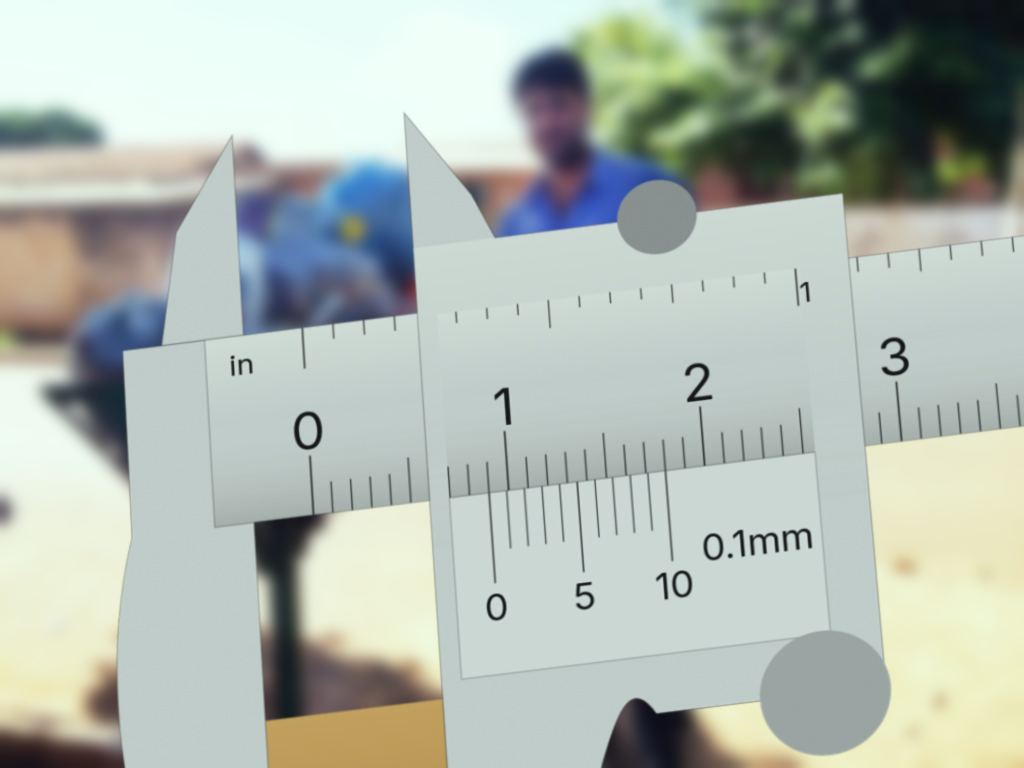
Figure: 9.0mm
